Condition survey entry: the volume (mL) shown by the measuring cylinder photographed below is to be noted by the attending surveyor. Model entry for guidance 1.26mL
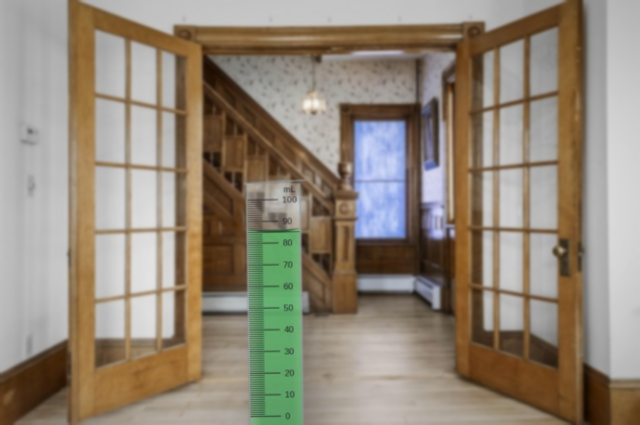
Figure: 85mL
